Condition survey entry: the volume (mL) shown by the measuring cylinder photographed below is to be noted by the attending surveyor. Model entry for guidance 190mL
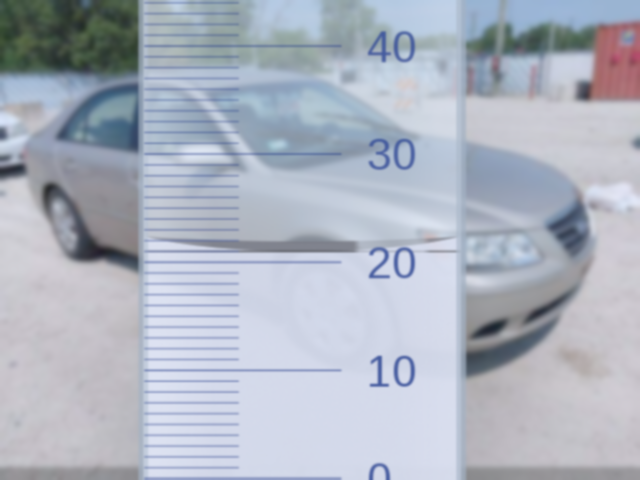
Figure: 21mL
